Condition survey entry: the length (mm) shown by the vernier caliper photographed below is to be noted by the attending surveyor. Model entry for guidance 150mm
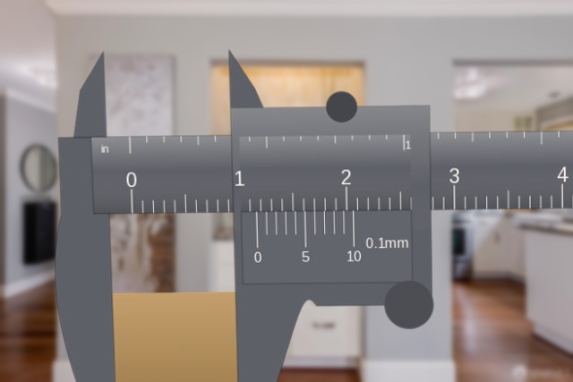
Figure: 11.6mm
